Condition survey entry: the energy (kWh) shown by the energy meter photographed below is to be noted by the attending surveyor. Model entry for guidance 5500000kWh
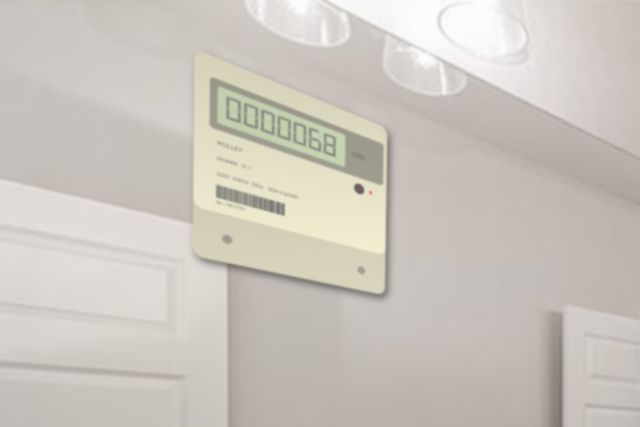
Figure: 68kWh
